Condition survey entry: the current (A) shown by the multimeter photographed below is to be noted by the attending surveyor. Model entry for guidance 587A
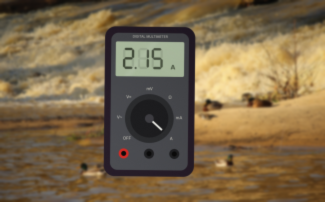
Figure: 2.15A
